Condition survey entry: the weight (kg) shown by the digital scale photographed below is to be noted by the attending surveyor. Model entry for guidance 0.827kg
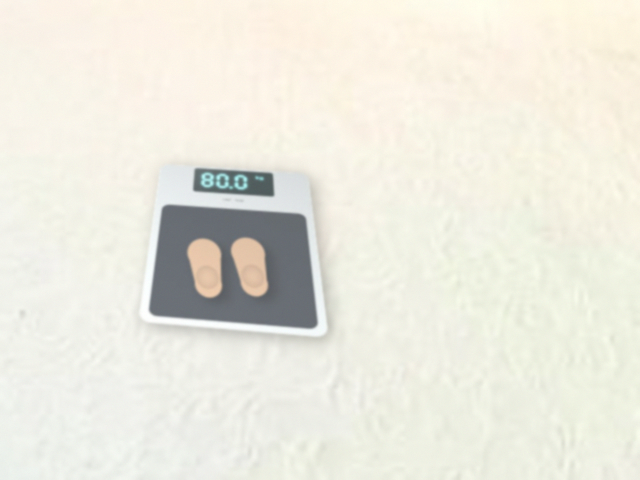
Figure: 80.0kg
